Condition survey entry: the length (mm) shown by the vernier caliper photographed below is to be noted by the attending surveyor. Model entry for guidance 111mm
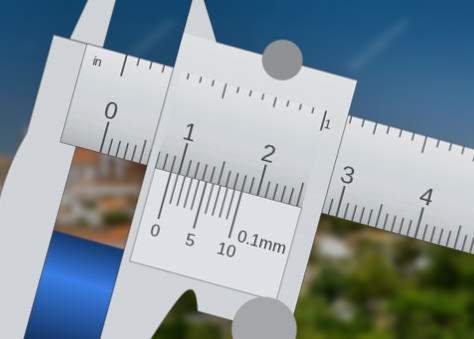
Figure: 9.0mm
